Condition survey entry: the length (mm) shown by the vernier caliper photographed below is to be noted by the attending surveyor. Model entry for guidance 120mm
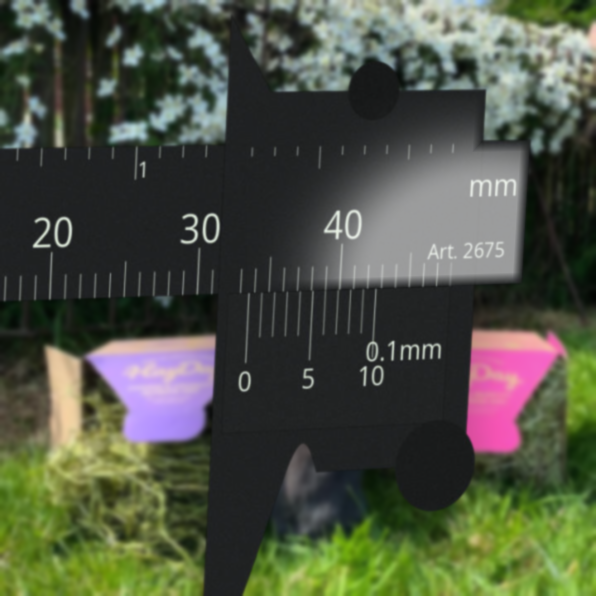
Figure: 33.6mm
